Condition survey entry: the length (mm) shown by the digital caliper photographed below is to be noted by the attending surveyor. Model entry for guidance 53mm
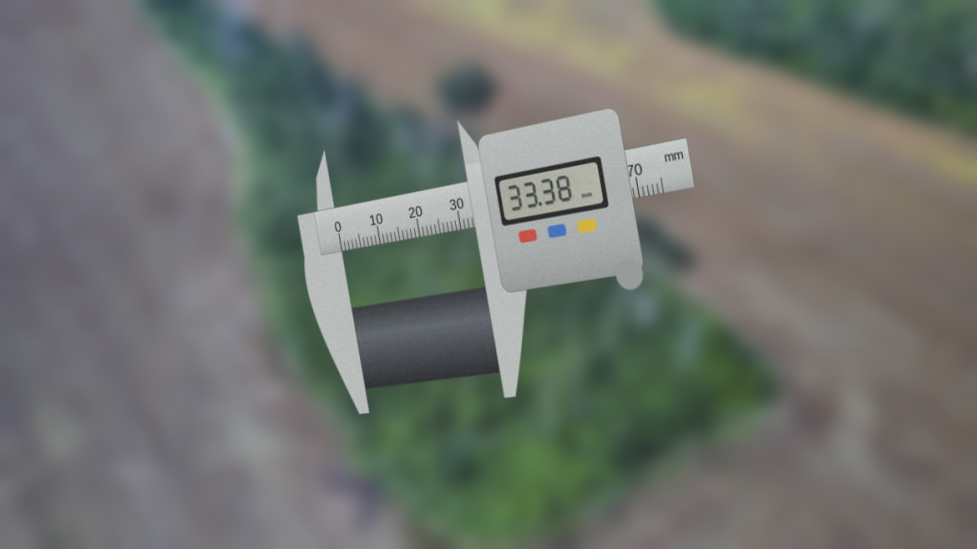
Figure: 33.38mm
